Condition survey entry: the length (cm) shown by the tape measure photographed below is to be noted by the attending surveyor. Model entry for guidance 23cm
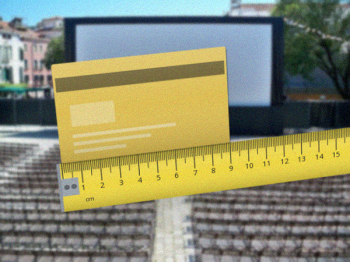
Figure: 9cm
